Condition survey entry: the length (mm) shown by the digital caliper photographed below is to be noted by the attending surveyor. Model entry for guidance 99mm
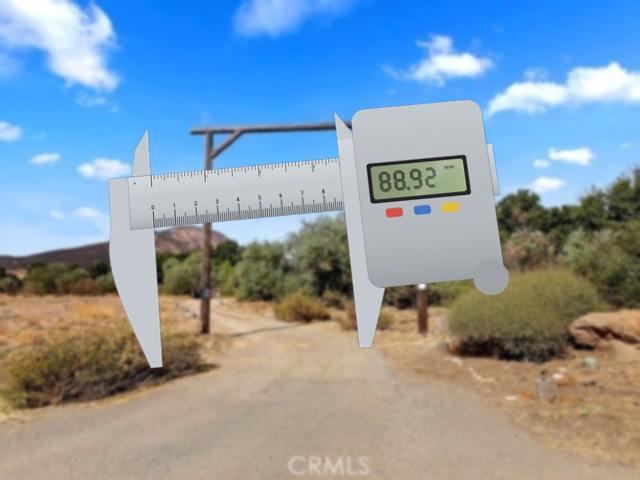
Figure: 88.92mm
